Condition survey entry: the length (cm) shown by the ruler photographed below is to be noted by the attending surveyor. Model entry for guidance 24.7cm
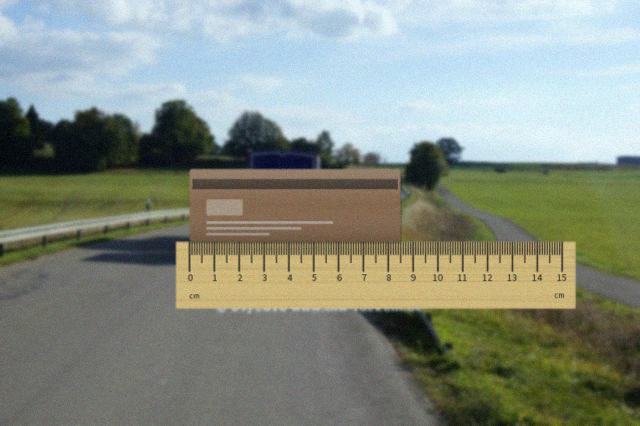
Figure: 8.5cm
